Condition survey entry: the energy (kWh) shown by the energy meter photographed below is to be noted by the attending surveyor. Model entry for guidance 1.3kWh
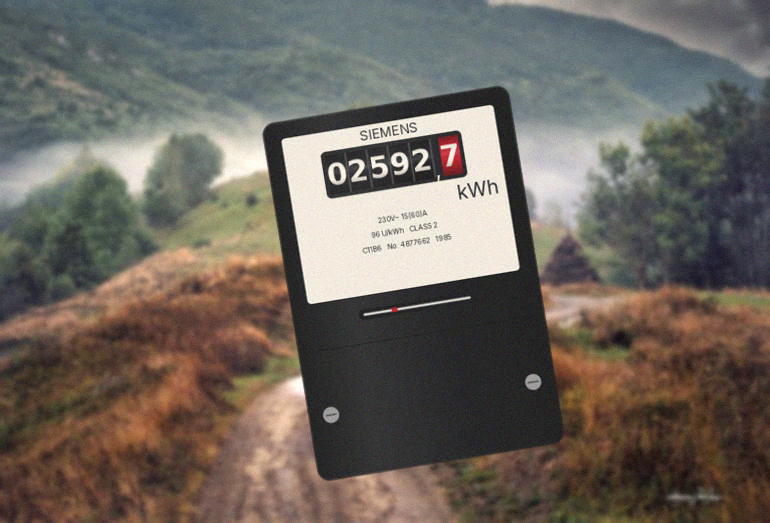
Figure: 2592.7kWh
